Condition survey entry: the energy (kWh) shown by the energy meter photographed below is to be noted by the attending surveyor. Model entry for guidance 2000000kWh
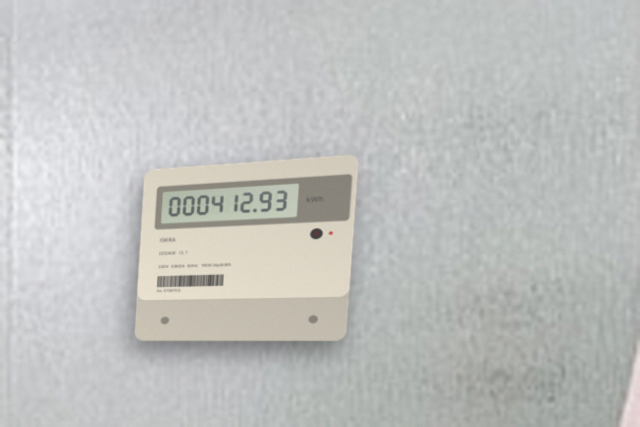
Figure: 412.93kWh
